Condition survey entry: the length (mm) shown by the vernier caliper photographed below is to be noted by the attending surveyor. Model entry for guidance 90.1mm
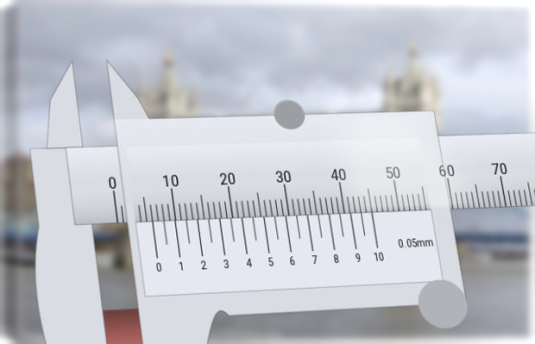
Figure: 6.0mm
